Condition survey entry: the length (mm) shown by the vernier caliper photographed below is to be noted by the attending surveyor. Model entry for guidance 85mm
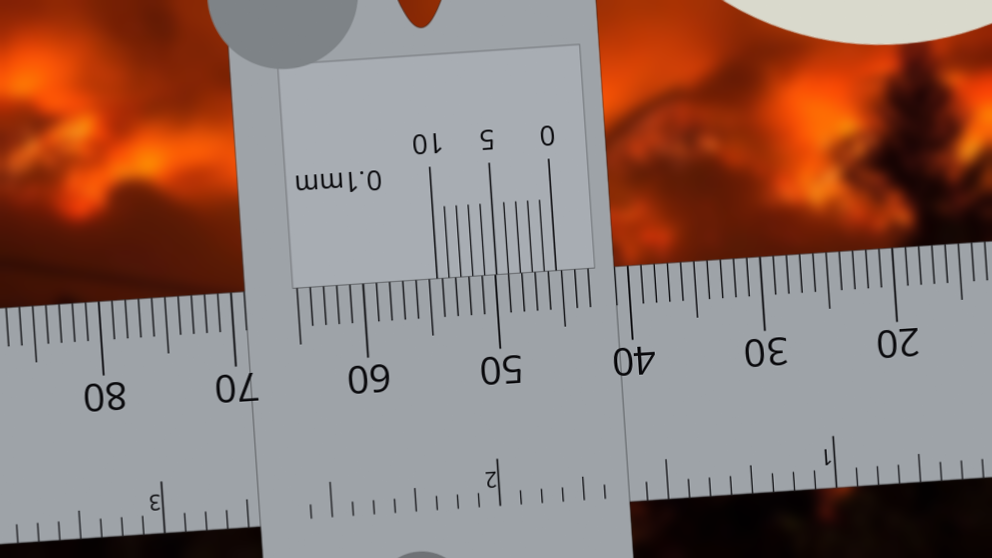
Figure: 45.4mm
